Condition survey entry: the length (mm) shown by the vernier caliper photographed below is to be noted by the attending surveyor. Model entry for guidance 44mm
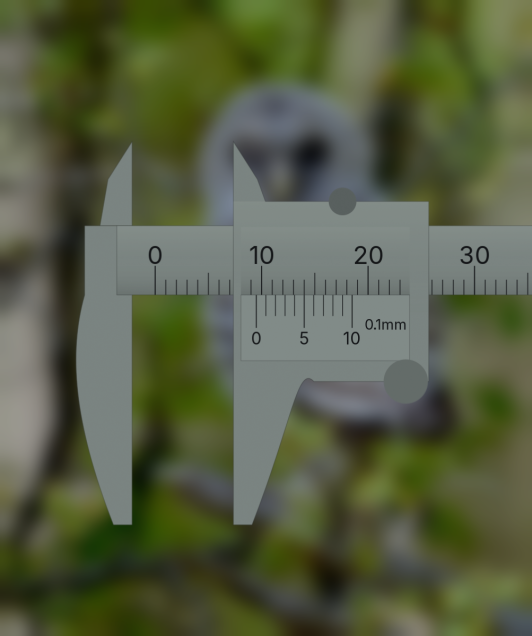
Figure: 9.5mm
